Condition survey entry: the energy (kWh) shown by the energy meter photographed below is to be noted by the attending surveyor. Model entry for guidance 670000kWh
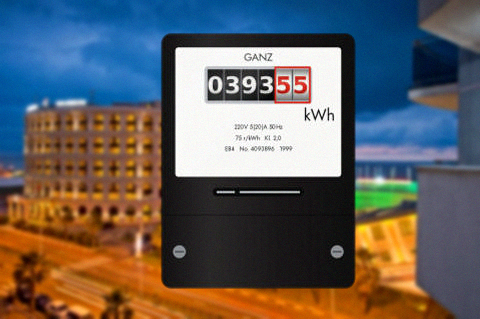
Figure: 393.55kWh
